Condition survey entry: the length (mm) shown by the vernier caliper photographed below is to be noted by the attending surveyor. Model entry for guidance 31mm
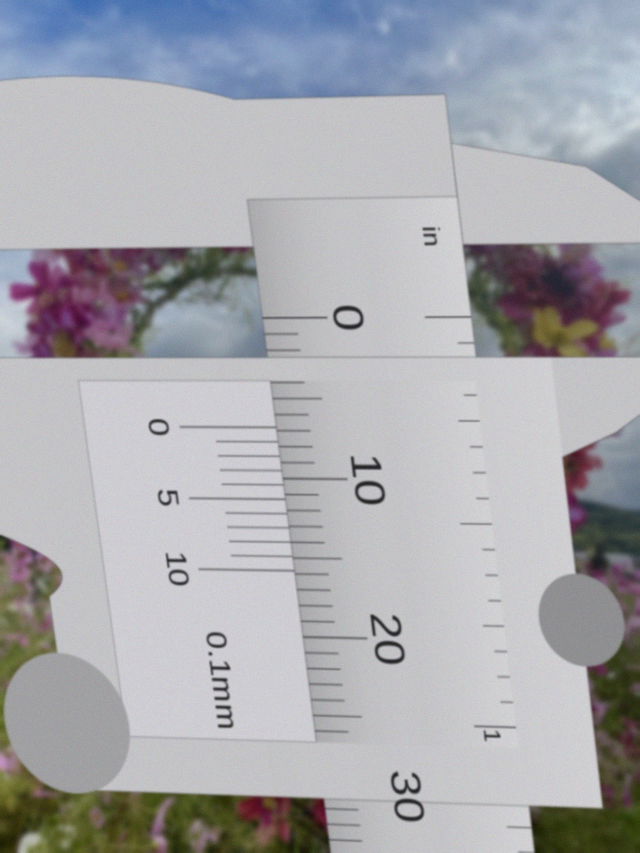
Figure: 6.8mm
